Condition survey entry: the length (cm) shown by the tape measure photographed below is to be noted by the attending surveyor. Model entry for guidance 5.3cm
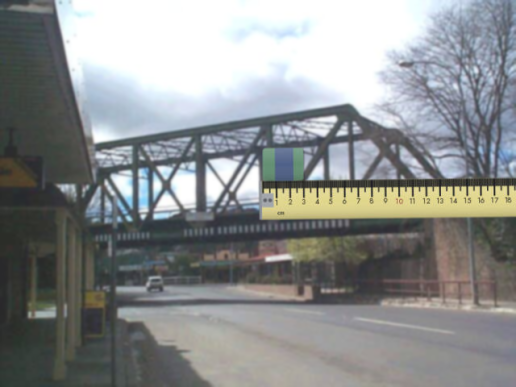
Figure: 3cm
